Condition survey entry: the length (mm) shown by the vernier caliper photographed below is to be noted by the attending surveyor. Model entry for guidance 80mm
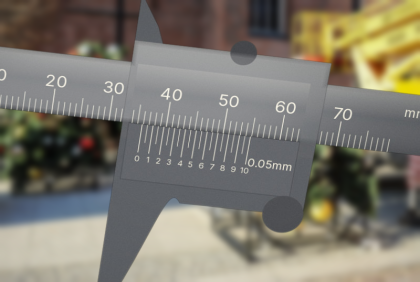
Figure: 35.8mm
